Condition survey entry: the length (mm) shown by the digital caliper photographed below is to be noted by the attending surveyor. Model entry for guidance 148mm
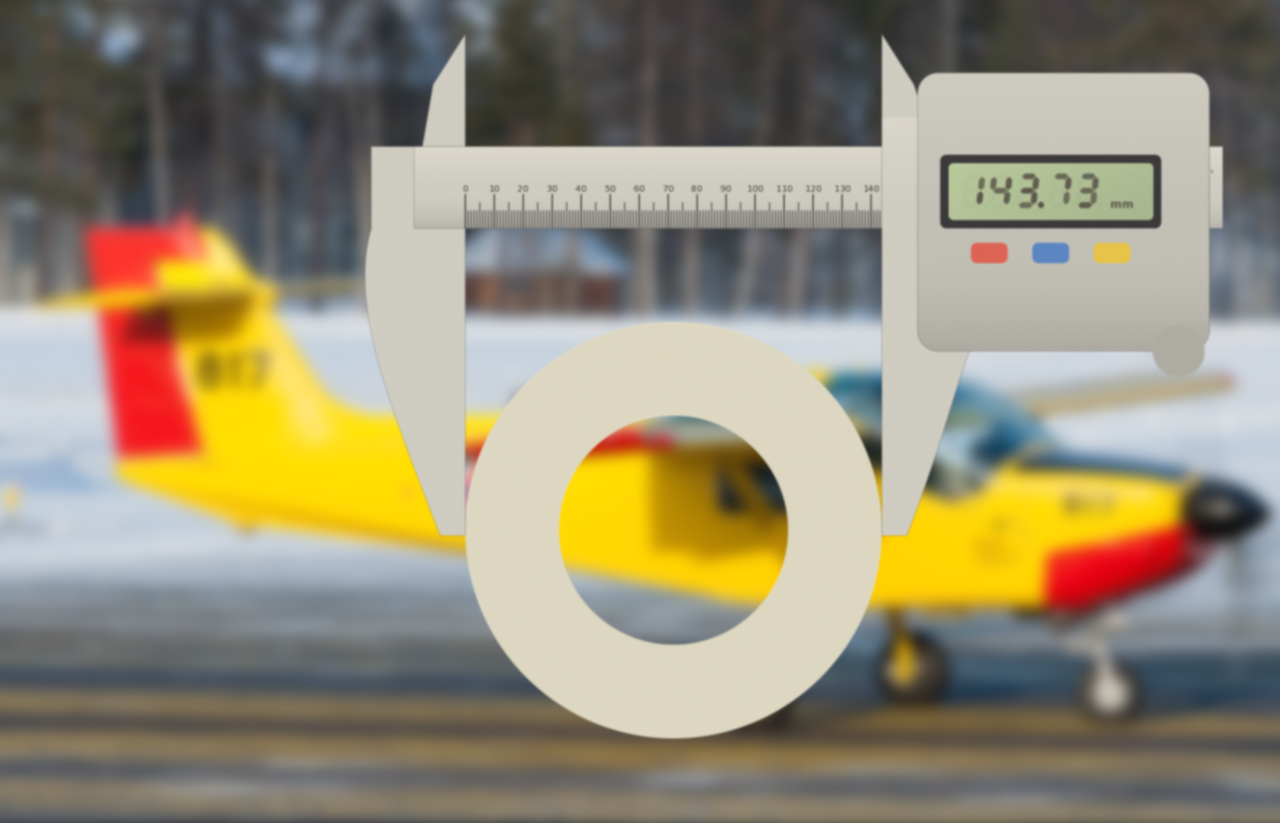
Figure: 143.73mm
